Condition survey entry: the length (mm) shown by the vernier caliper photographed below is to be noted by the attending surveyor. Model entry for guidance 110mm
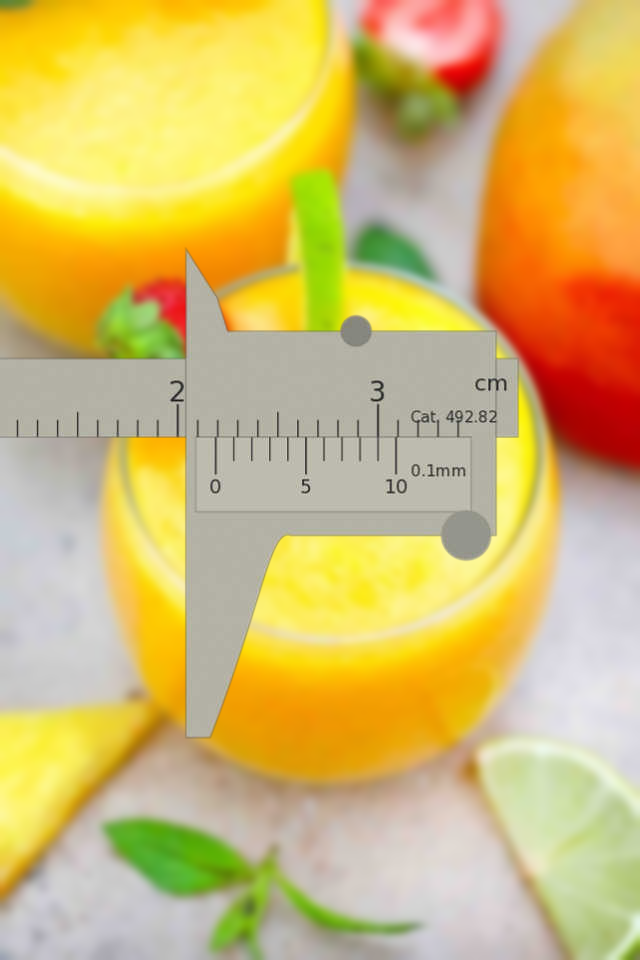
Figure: 21.9mm
